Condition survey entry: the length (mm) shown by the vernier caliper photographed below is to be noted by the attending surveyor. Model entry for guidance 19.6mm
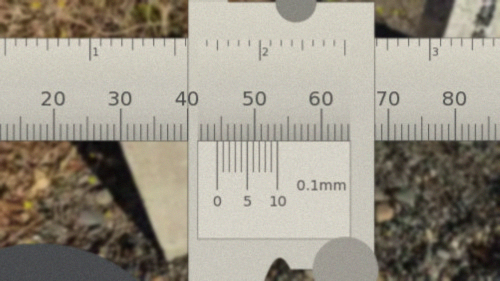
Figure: 44.4mm
